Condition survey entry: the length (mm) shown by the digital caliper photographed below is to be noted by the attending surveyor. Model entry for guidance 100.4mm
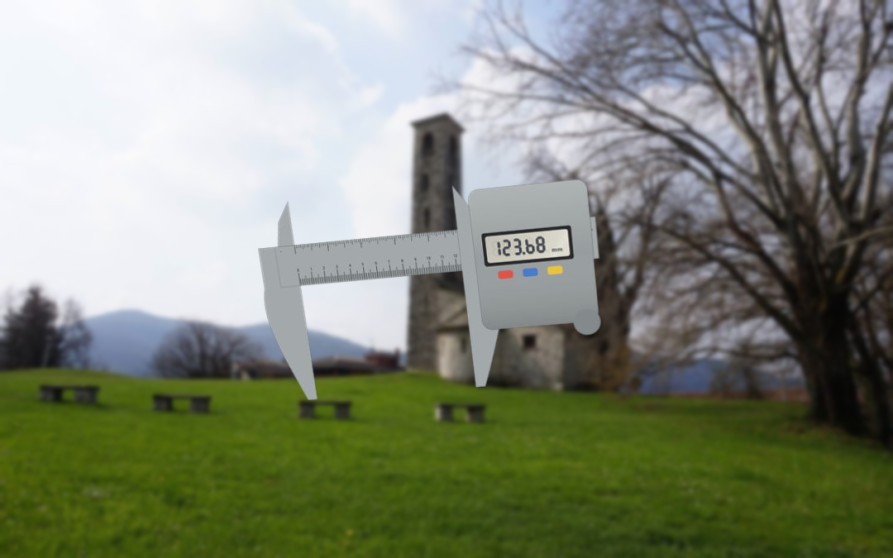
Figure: 123.68mm
